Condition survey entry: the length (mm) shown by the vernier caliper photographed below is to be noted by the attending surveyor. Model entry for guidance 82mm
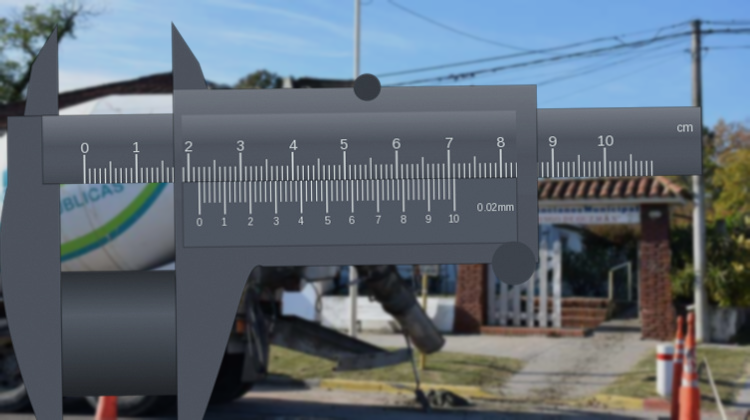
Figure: 22.0mm
